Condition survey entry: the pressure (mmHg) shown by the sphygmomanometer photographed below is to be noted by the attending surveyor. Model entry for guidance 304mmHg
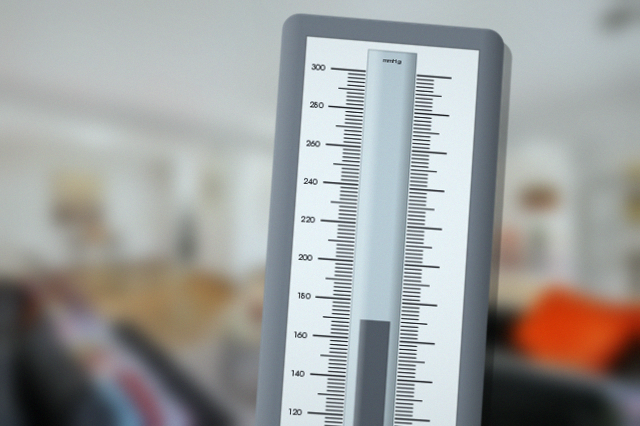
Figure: 170mmHg
